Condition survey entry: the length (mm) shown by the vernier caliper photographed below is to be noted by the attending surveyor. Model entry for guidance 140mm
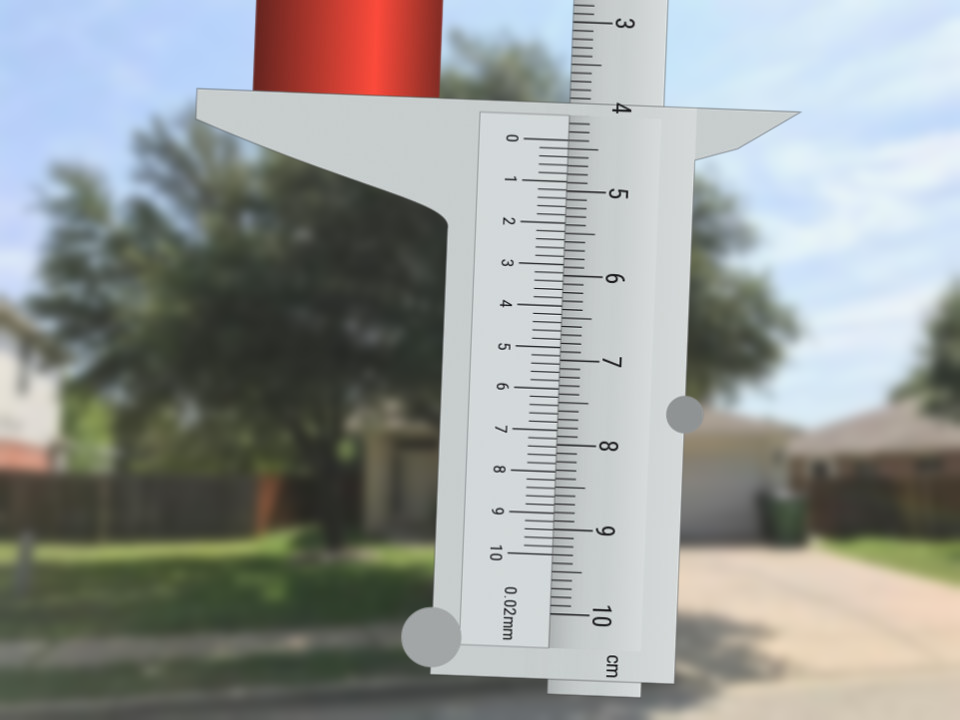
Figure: 44.0mm
